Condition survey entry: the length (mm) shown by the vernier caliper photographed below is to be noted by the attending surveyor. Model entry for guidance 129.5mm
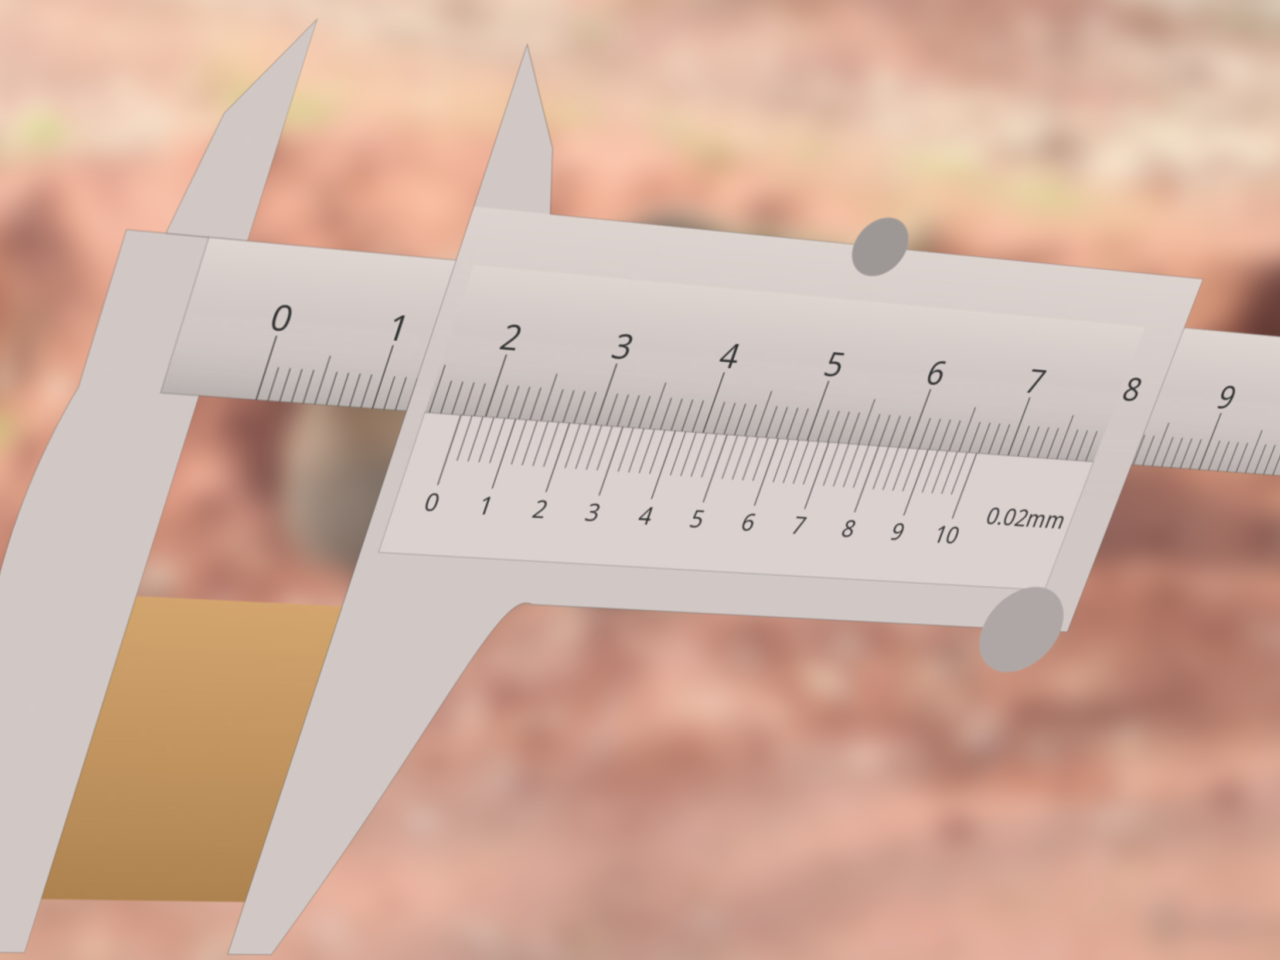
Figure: 17.8mm
